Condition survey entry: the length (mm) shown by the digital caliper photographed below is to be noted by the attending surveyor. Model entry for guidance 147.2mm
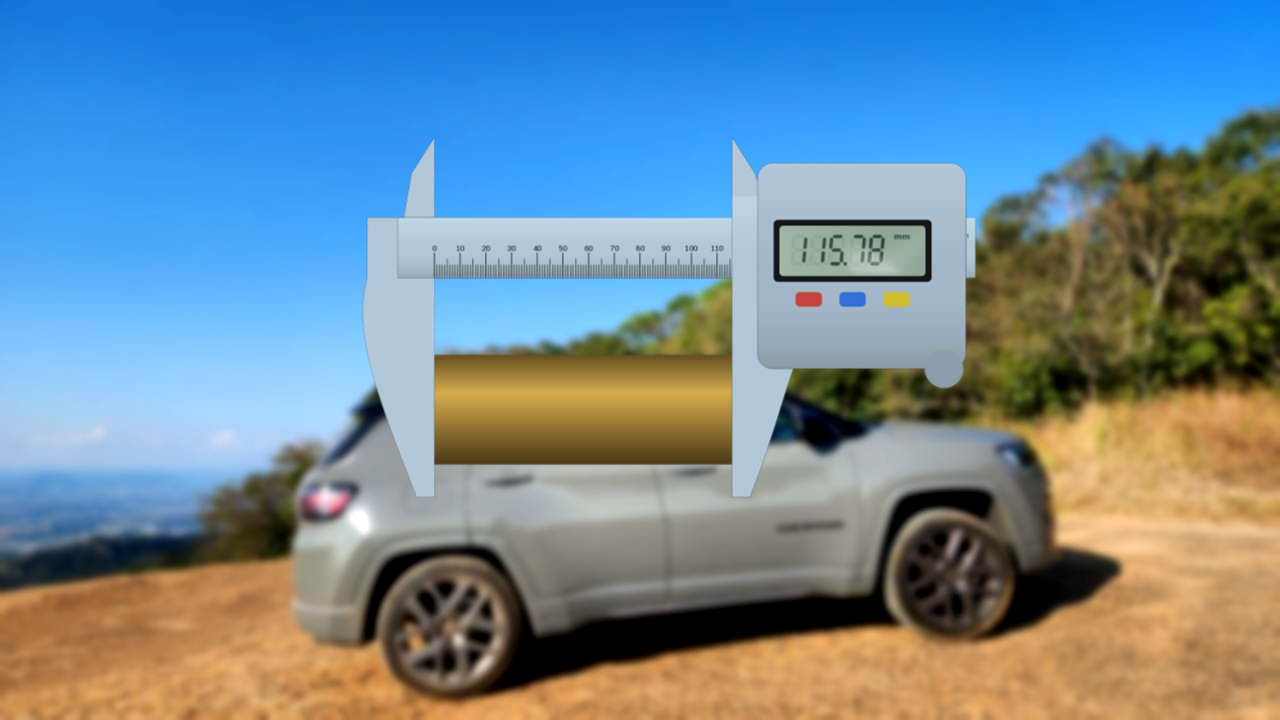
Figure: 115.78mm
